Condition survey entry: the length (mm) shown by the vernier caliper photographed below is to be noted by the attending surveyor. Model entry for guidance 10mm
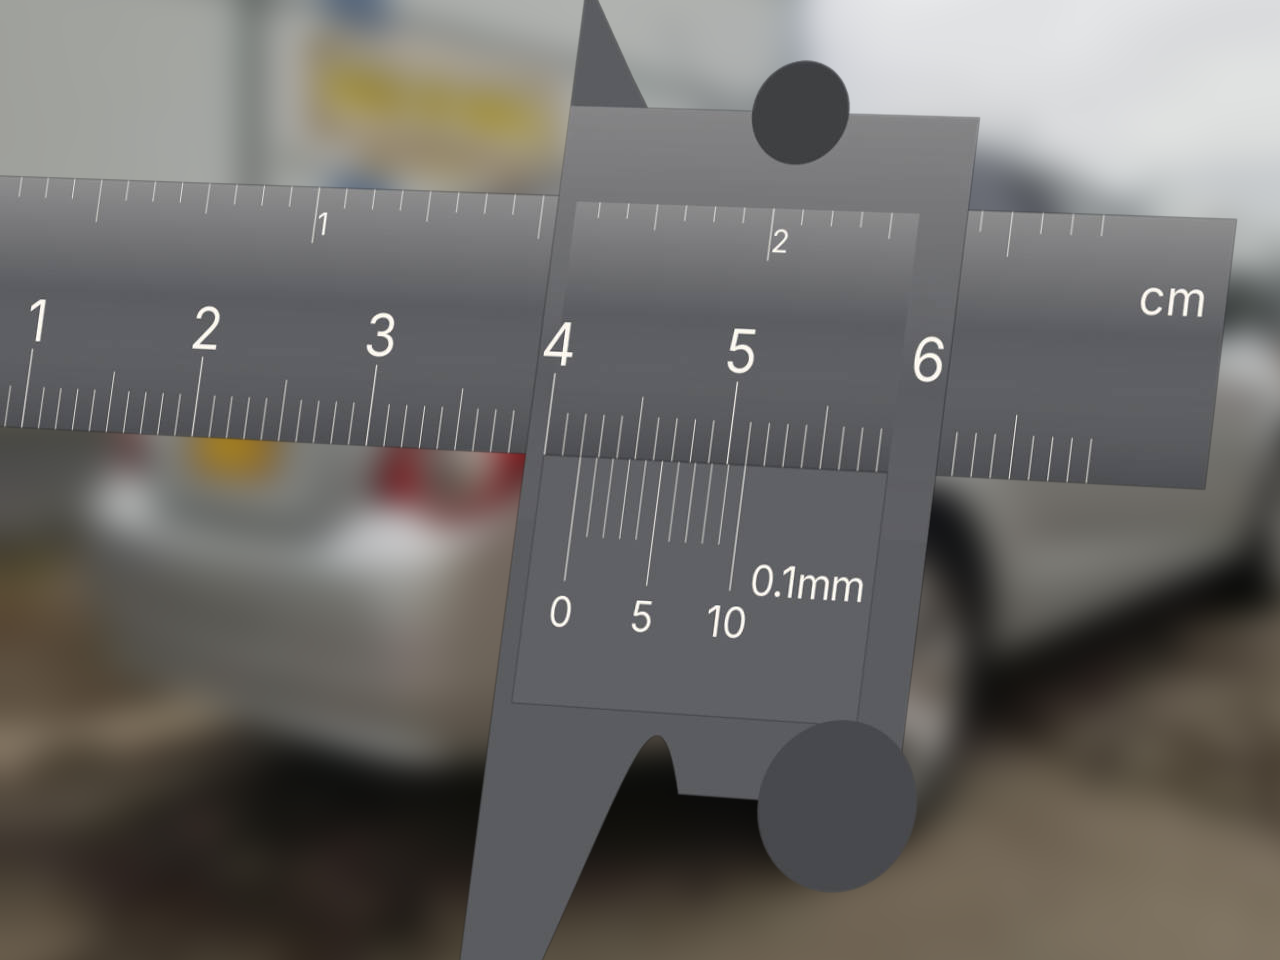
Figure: 42.0mm
